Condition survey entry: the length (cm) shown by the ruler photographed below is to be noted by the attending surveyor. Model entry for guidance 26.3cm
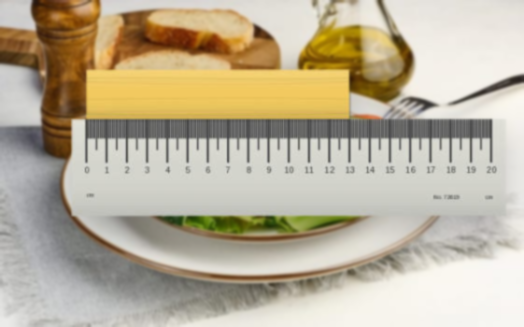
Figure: 13cm
